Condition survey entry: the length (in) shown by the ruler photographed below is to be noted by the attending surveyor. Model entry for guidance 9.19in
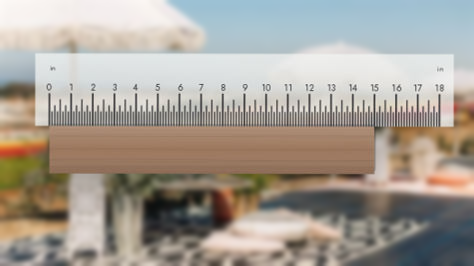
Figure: 15in
